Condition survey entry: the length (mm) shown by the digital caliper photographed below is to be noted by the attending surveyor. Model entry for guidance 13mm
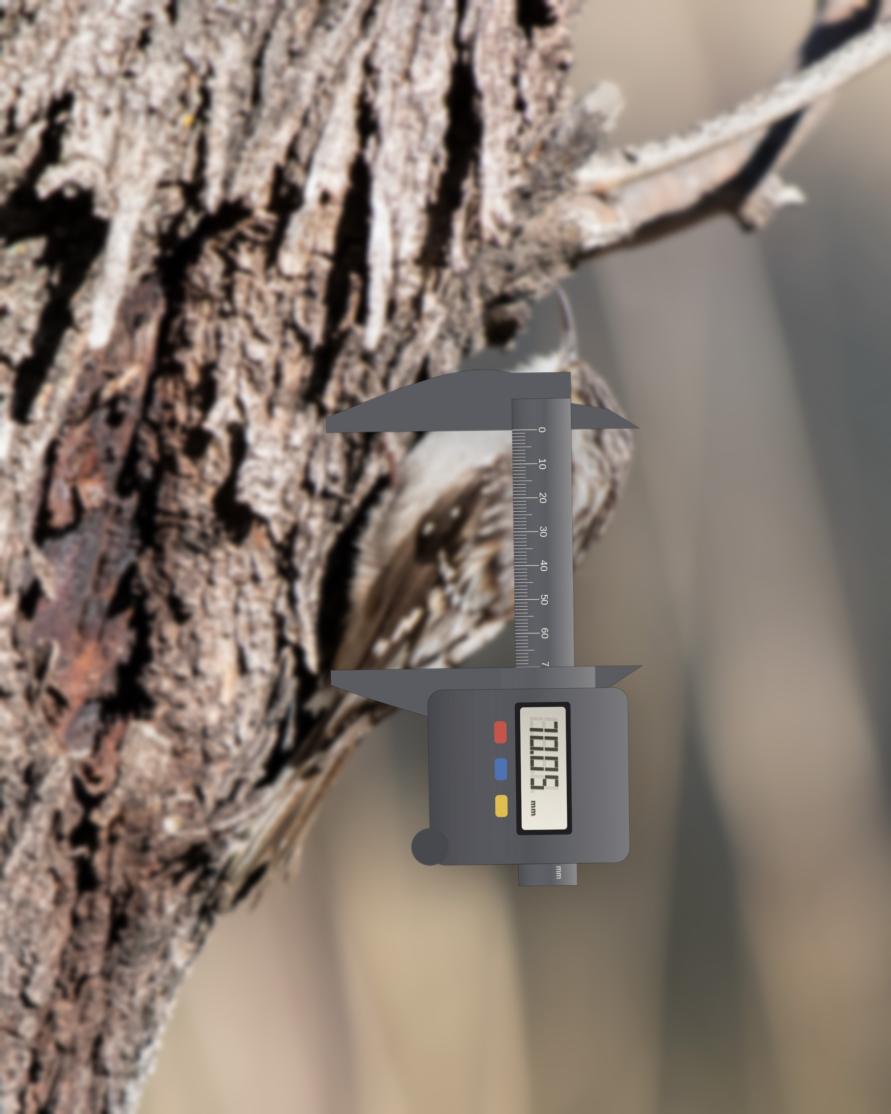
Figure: 70.05mm
